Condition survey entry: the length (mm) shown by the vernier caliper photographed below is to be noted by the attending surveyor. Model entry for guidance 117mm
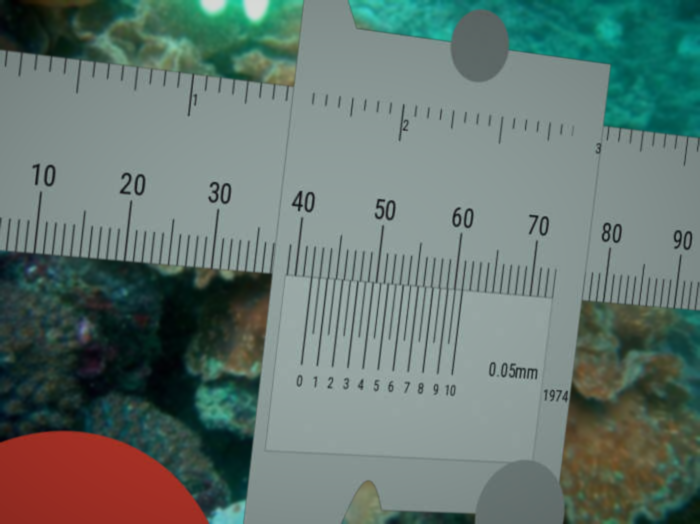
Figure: 42.0mm
